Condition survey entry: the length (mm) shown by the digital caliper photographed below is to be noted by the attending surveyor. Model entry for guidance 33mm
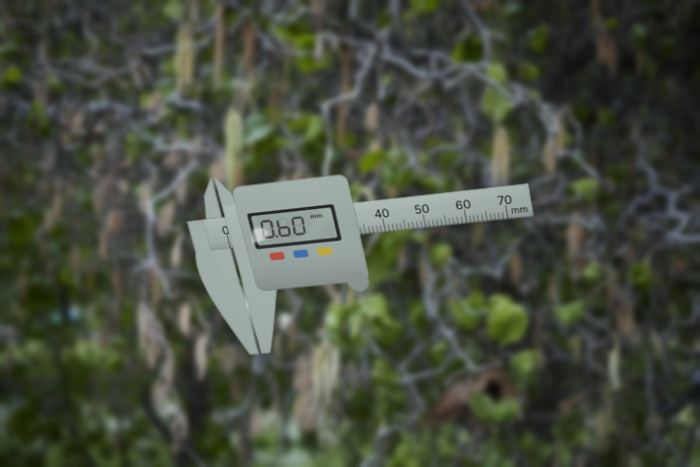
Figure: 0.60mm
